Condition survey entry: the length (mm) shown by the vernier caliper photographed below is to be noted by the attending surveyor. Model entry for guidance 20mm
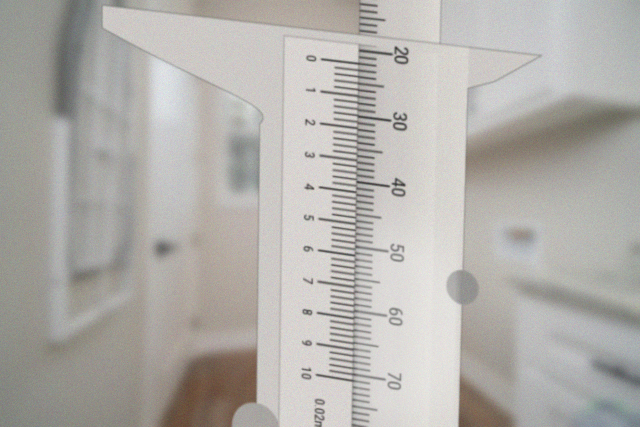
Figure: 22.0mm
